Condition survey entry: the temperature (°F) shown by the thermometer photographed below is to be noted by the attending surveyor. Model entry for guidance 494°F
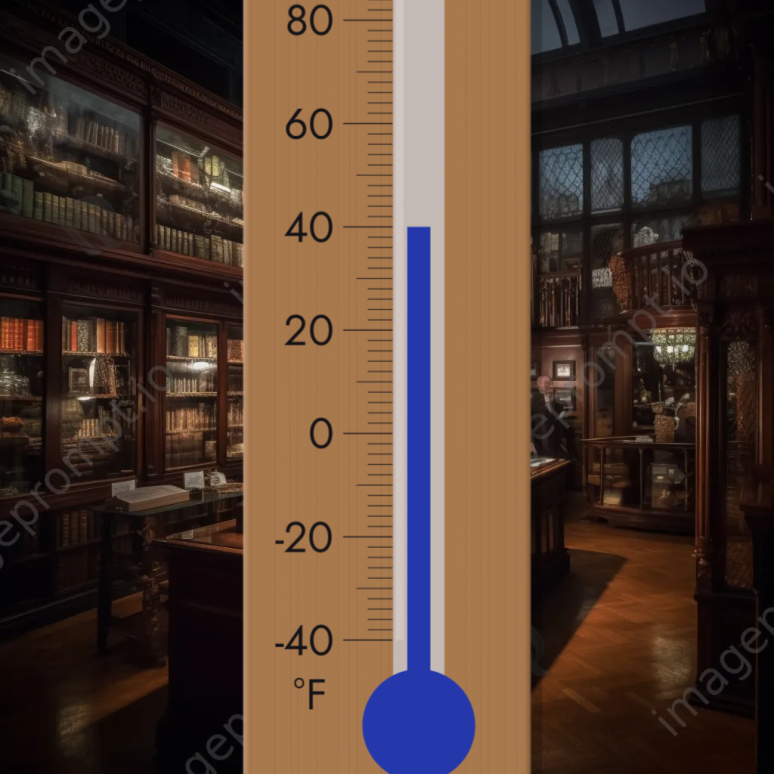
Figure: 40°F
